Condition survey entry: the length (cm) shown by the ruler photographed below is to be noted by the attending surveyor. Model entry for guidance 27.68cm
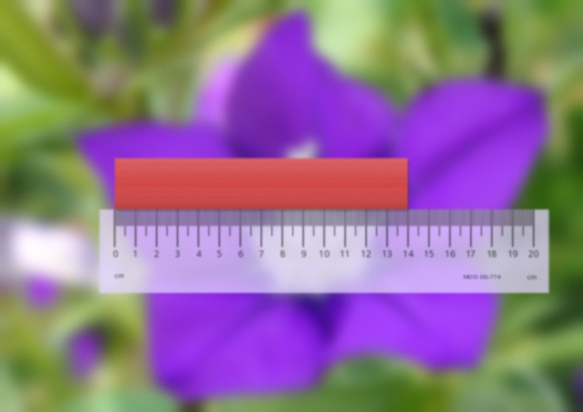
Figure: 14cm
